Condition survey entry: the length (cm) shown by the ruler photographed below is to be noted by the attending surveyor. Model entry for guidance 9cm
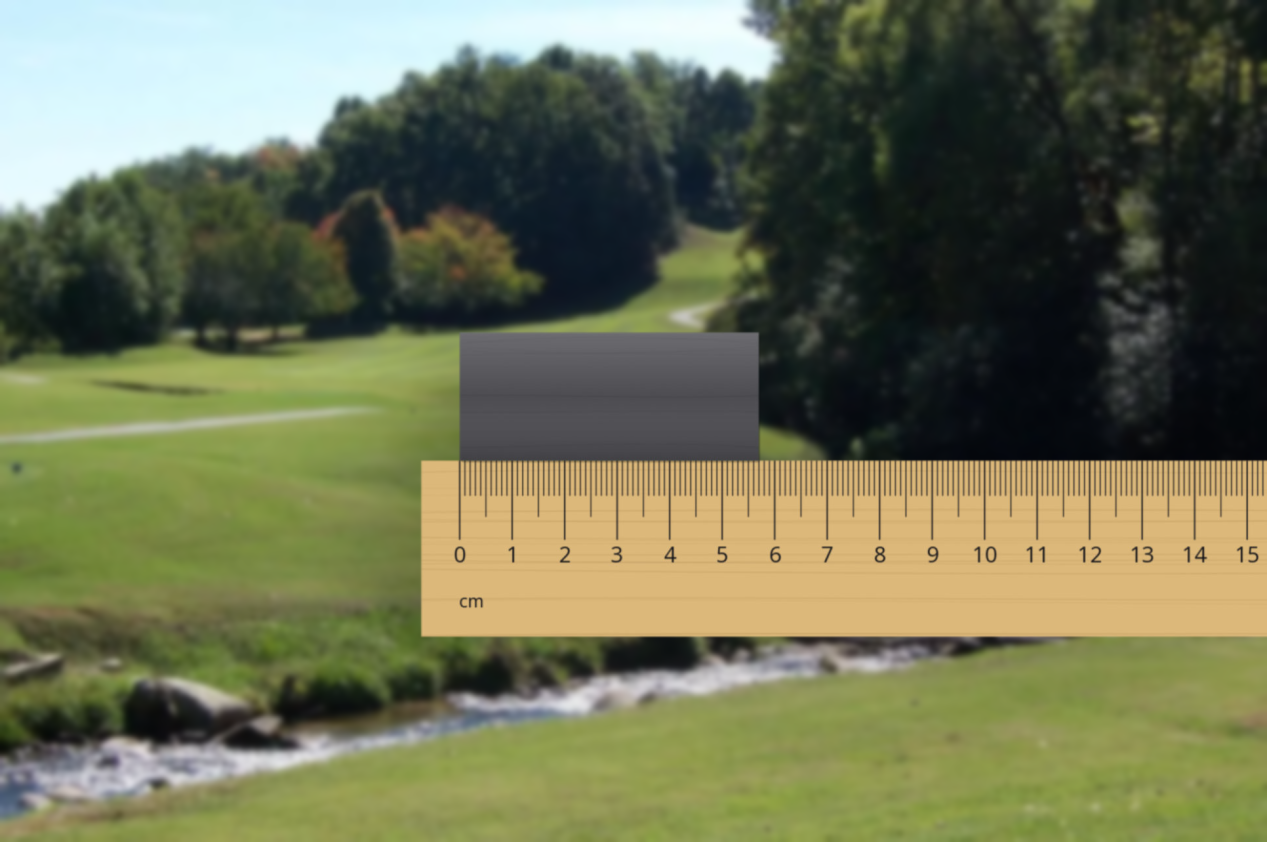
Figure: 5.7cm
